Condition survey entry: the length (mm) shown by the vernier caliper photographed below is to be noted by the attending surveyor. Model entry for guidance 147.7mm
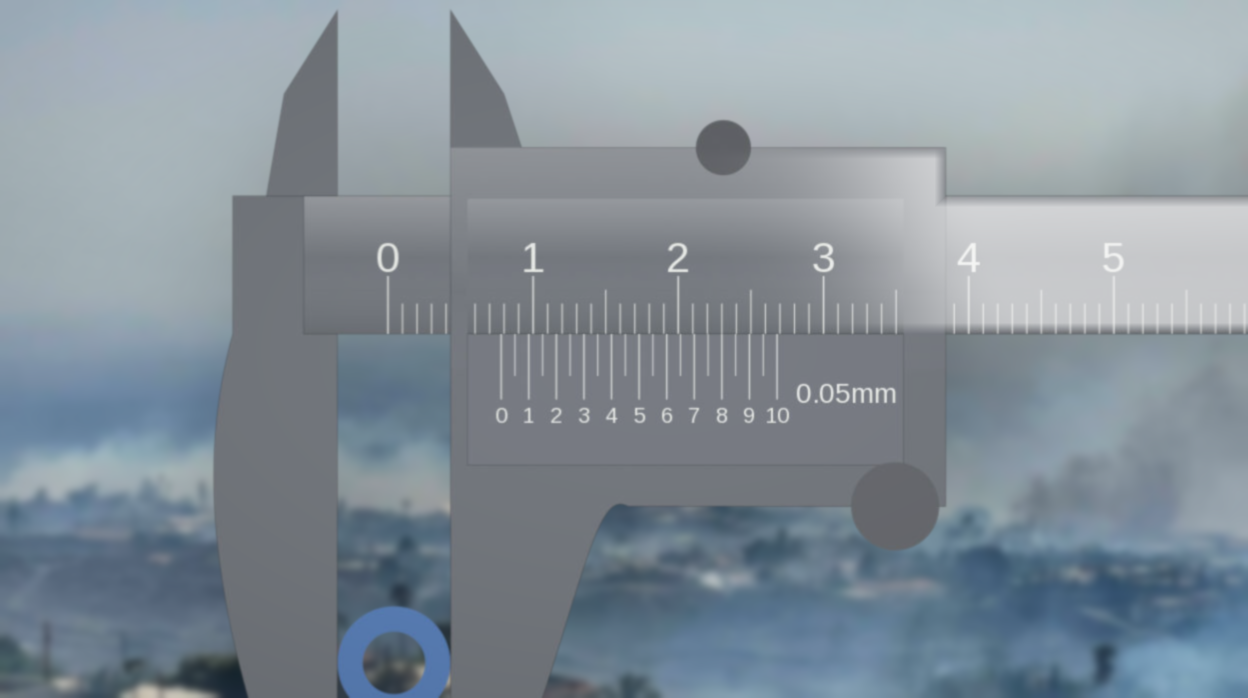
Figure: 7.8mm
